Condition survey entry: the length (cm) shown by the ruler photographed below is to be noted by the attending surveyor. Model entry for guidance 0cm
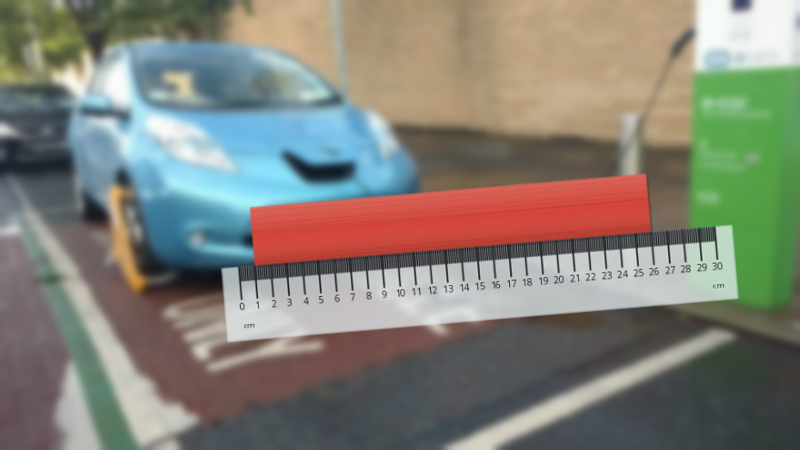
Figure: 25cm
